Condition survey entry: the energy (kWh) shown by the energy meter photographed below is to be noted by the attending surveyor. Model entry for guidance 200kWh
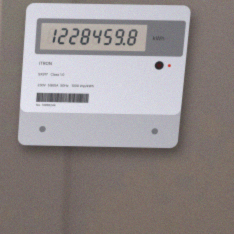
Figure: 1228459.8kWh
